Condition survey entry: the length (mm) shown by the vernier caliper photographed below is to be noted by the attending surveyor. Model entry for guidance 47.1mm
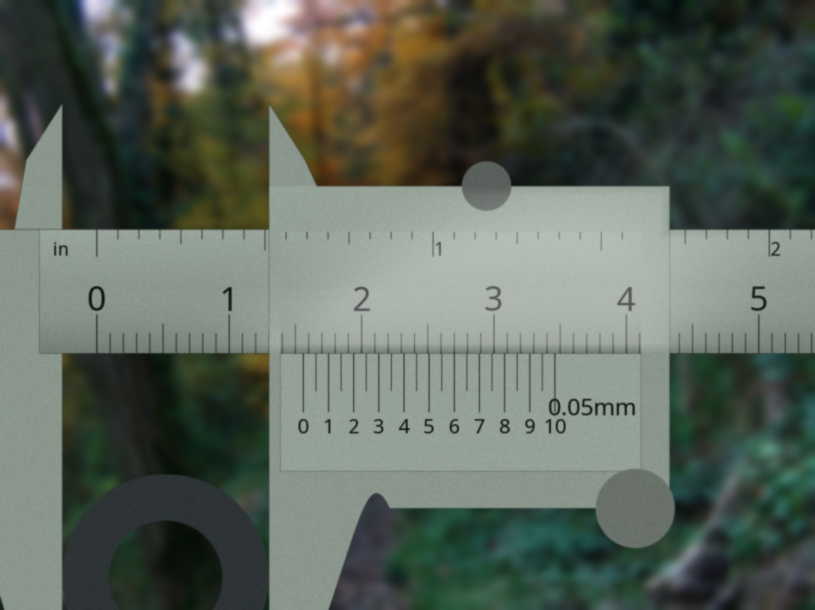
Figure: 15.6mm
